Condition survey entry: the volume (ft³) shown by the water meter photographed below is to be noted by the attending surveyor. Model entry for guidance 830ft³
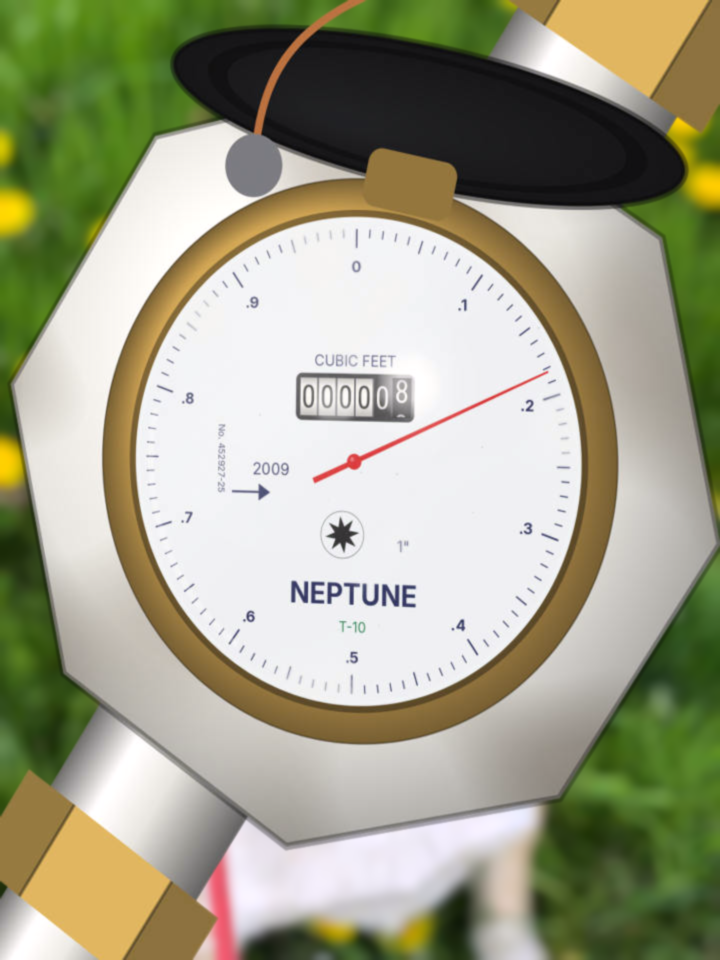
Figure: 8.18ft³
